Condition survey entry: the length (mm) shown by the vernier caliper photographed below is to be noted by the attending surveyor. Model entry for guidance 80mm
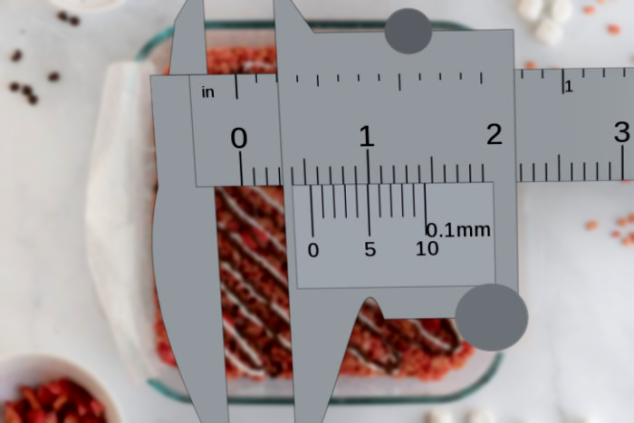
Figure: 5.4mm
